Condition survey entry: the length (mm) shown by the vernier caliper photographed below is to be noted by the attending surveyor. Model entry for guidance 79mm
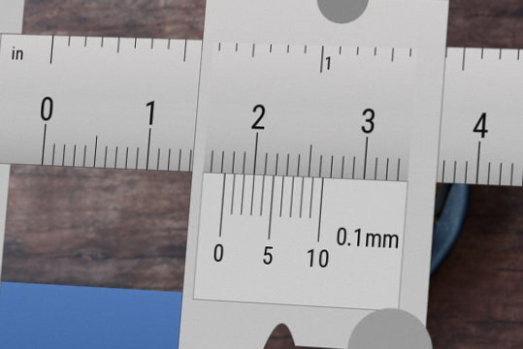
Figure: 17.3mm
